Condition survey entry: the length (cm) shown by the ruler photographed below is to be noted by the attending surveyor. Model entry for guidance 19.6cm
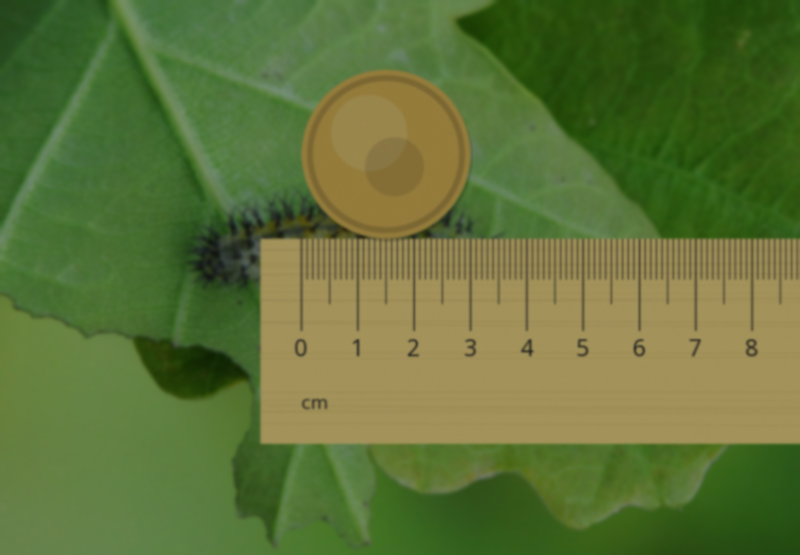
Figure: 3cm
